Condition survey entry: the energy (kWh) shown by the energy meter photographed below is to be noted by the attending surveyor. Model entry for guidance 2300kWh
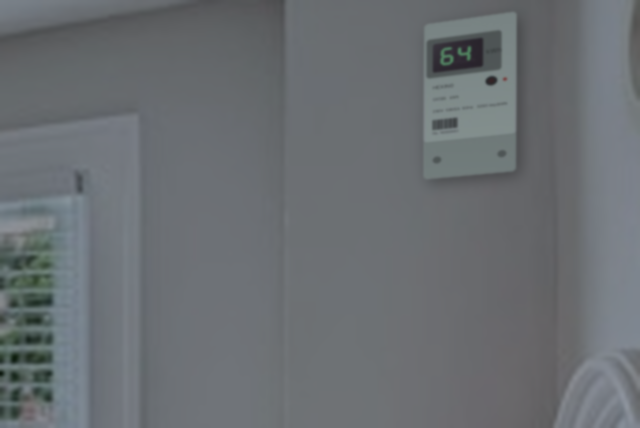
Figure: 64kWh
